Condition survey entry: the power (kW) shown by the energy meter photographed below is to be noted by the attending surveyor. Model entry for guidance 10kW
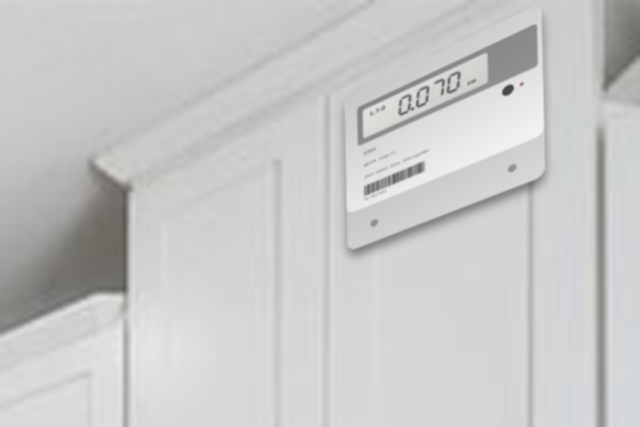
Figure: 0.070kW
